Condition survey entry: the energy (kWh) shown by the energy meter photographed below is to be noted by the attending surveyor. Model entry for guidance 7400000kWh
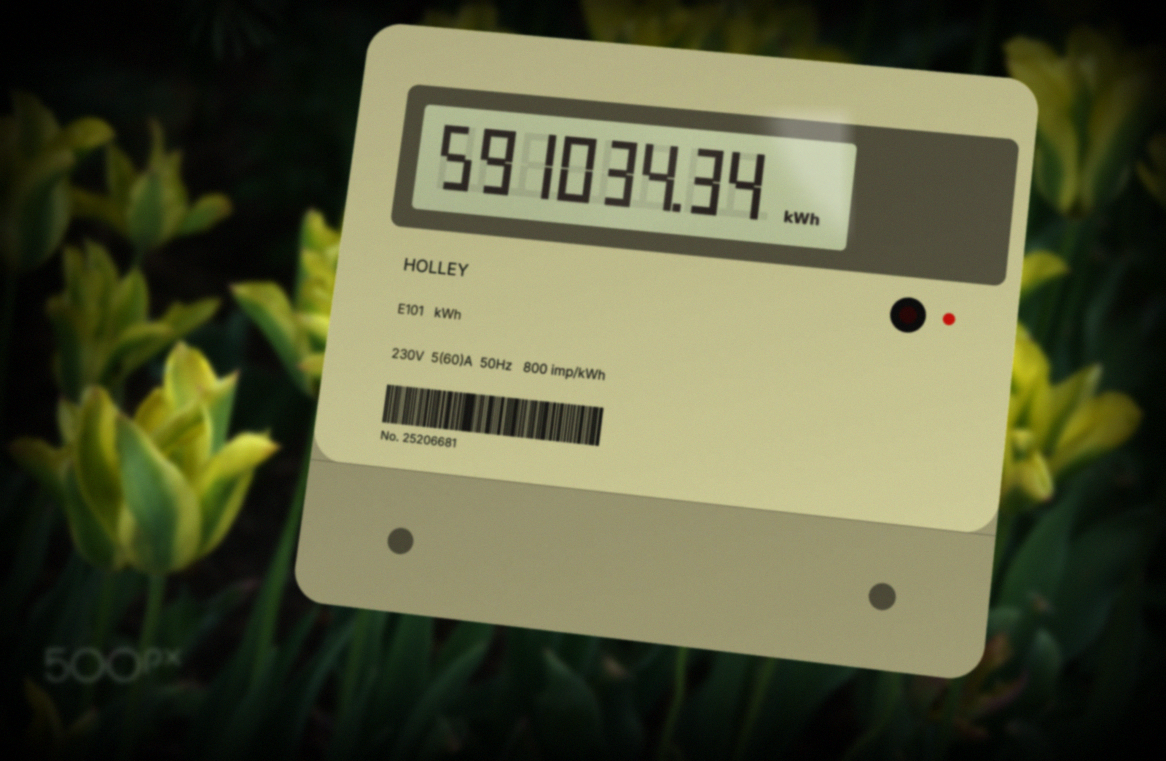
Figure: 591034.34kWh
